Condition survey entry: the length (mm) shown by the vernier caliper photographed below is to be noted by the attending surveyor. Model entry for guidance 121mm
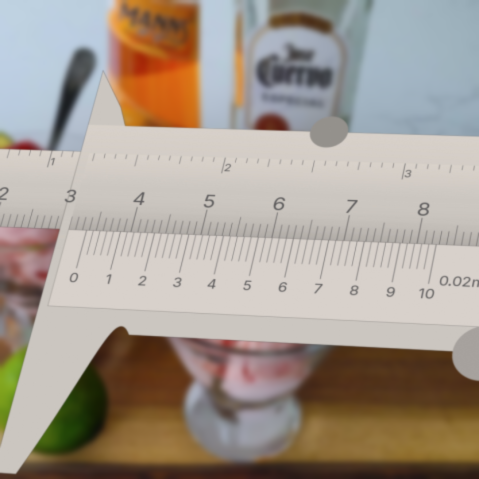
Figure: 33.6mm
